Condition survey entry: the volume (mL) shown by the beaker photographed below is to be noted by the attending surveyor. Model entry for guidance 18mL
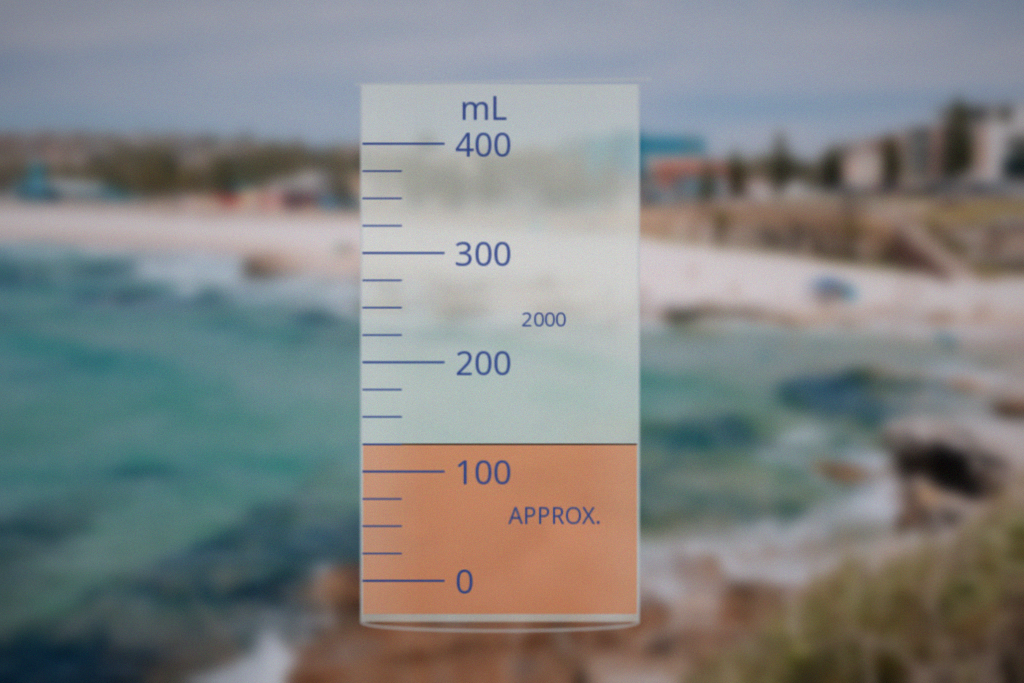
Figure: 125mL
